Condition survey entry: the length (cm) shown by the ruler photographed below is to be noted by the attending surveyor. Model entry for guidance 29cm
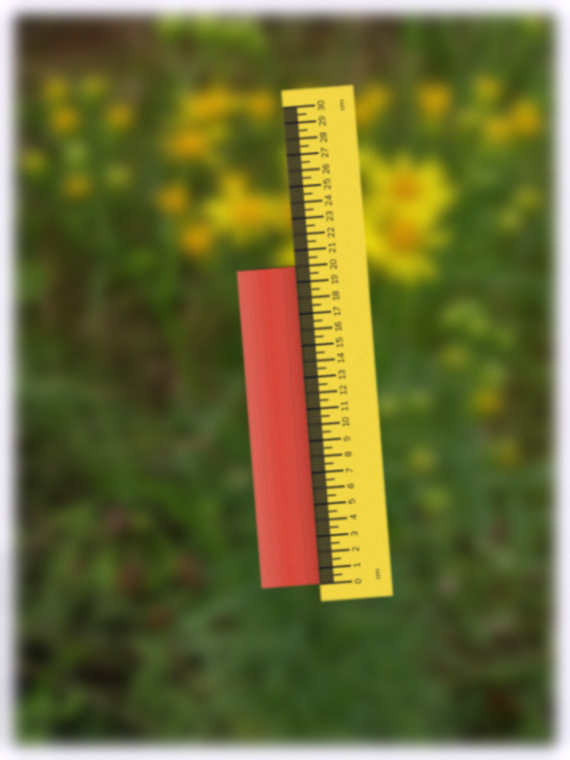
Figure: 20cm
